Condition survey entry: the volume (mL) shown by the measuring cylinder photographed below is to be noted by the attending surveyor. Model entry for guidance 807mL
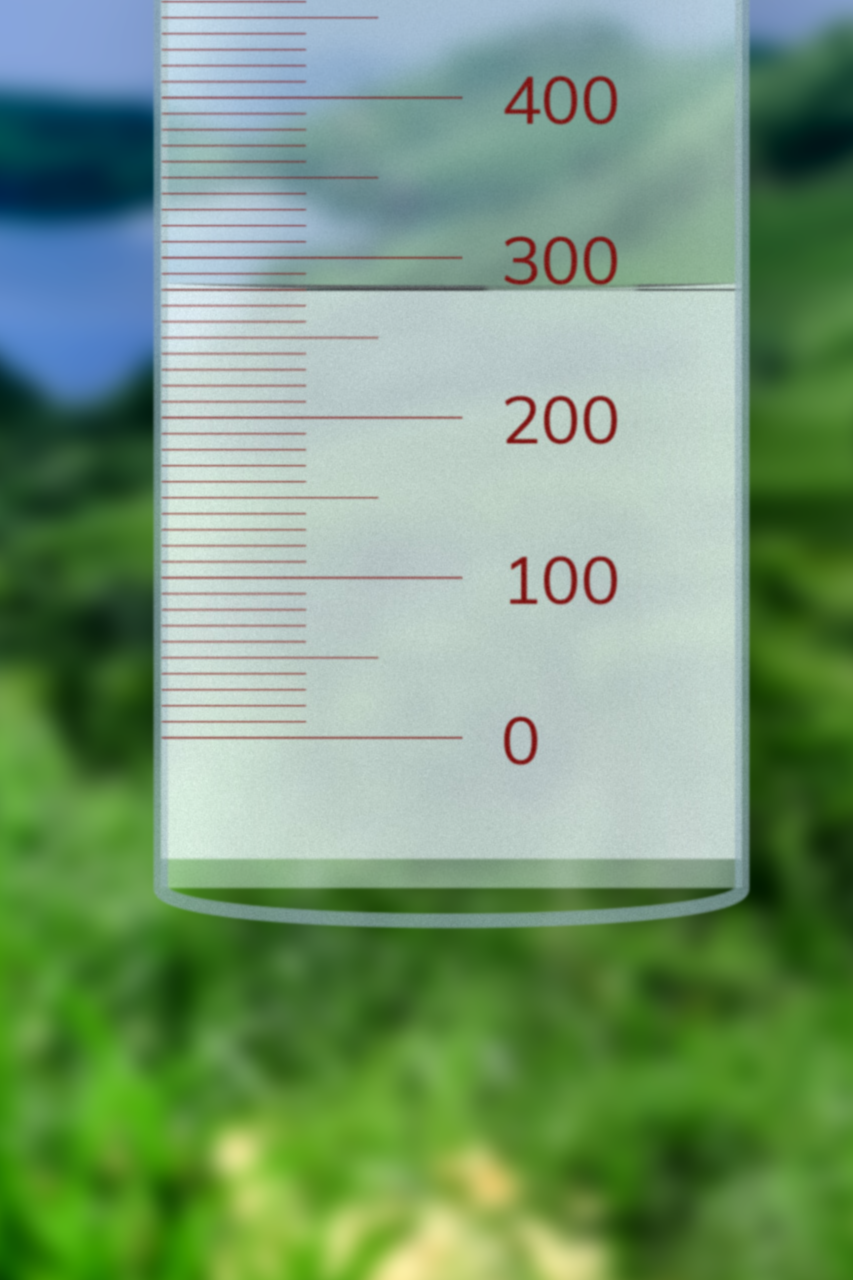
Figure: 280mL
